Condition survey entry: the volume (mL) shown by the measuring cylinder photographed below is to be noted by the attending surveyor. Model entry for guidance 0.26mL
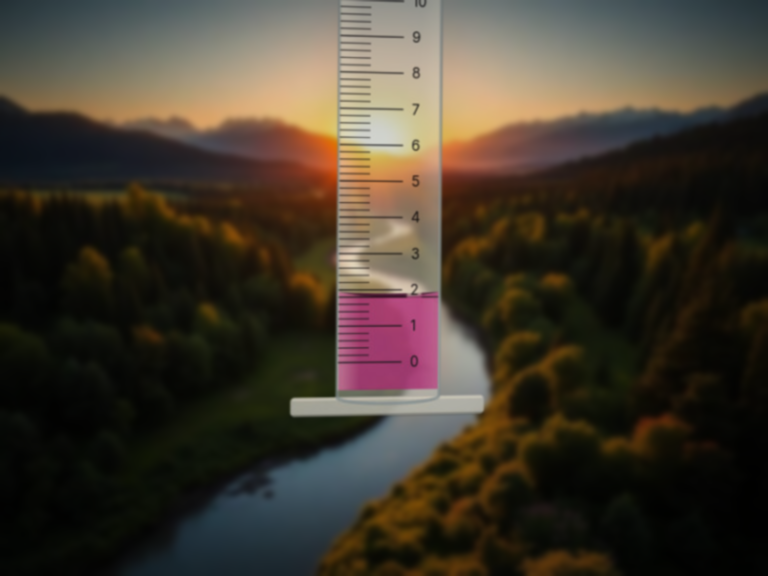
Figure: 1.8mL
